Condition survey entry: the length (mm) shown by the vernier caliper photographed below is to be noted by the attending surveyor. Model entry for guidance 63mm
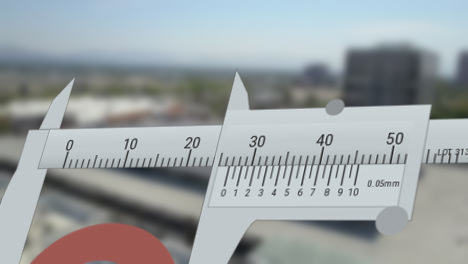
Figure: 26.6mm
